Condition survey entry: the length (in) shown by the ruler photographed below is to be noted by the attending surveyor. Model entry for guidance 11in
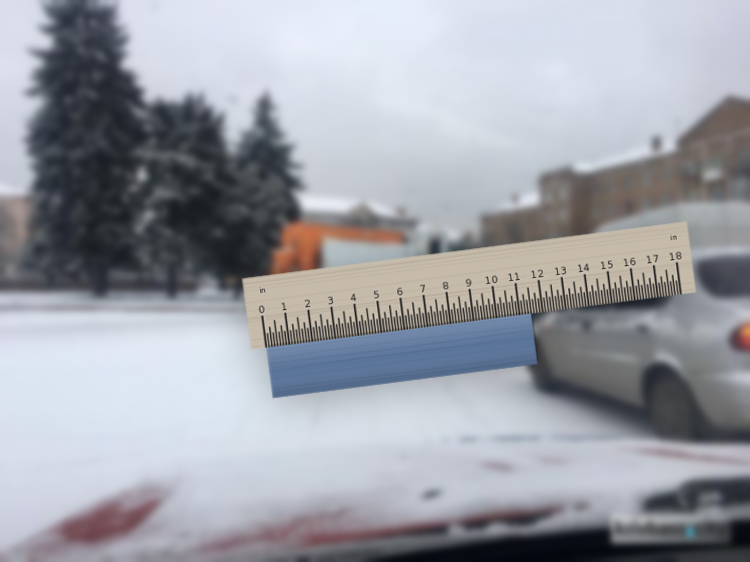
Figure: 11.5in
